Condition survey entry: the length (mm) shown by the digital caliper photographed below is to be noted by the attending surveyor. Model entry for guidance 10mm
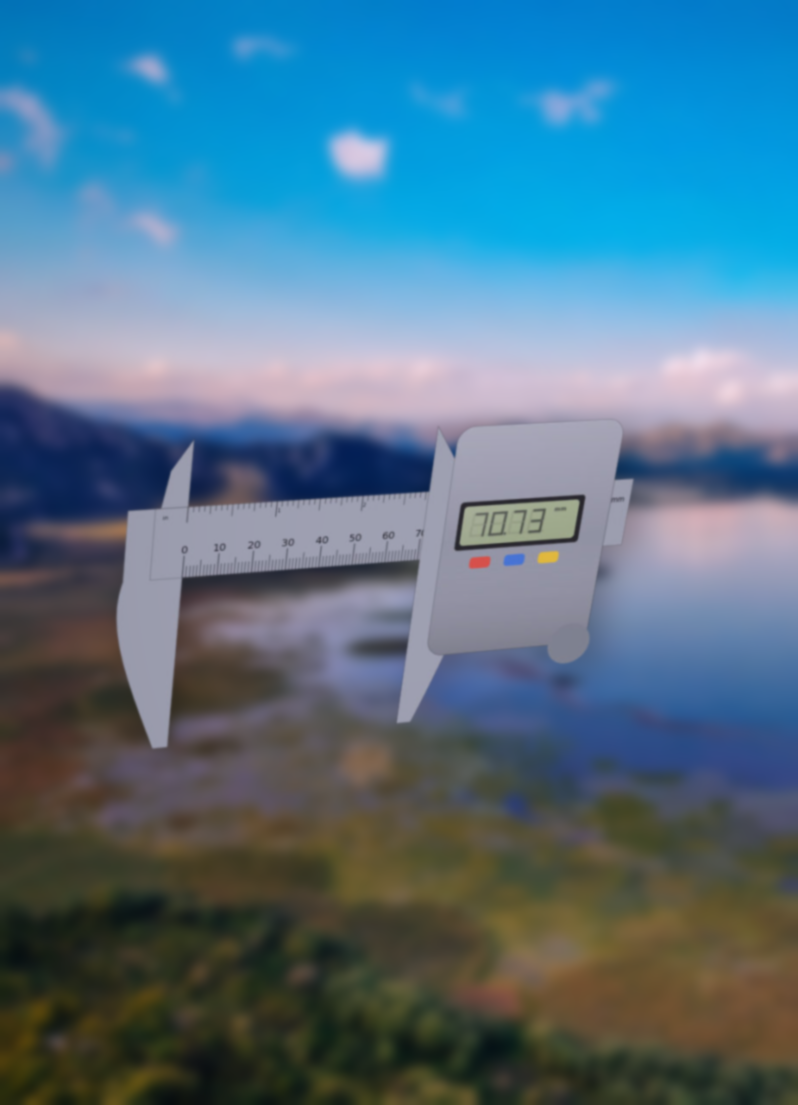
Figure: 70.73mm
